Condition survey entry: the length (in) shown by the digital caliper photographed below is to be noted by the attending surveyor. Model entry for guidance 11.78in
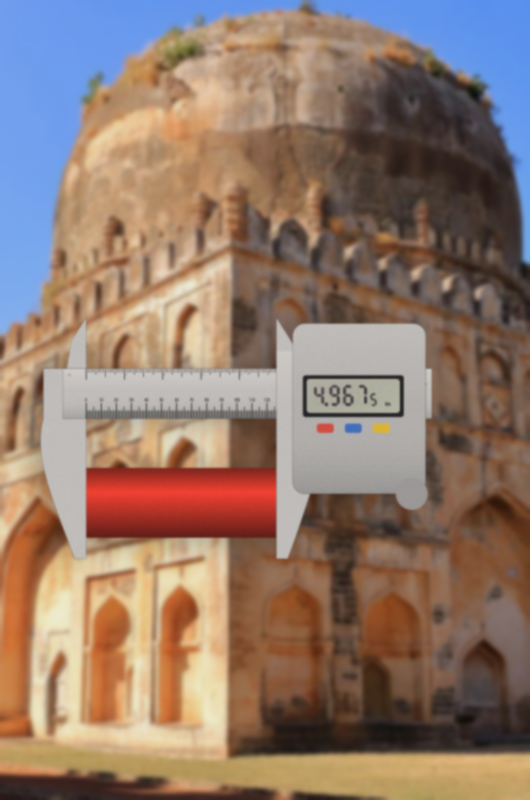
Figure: 4.9675in
